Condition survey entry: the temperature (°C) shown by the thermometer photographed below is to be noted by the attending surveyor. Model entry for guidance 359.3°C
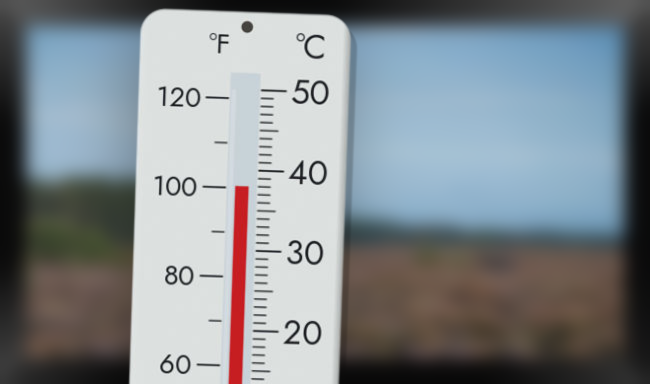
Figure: 38°C
